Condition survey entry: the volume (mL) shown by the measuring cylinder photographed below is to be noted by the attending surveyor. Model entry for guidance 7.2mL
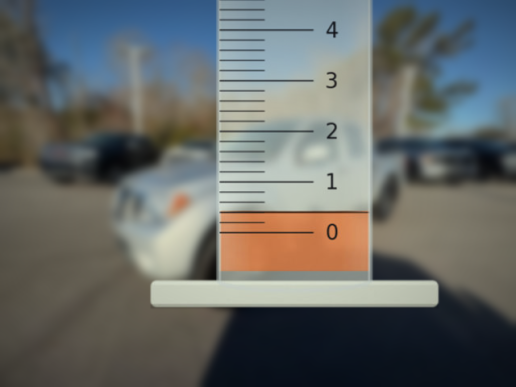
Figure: 0.4mL
